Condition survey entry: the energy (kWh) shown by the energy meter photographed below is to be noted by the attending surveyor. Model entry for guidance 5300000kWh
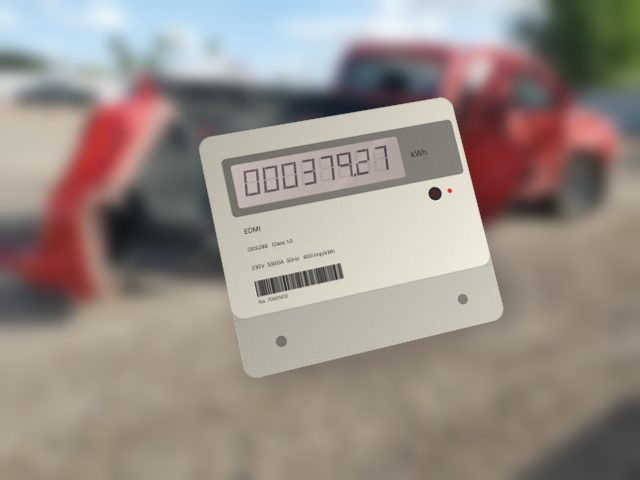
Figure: 379.27kWh
